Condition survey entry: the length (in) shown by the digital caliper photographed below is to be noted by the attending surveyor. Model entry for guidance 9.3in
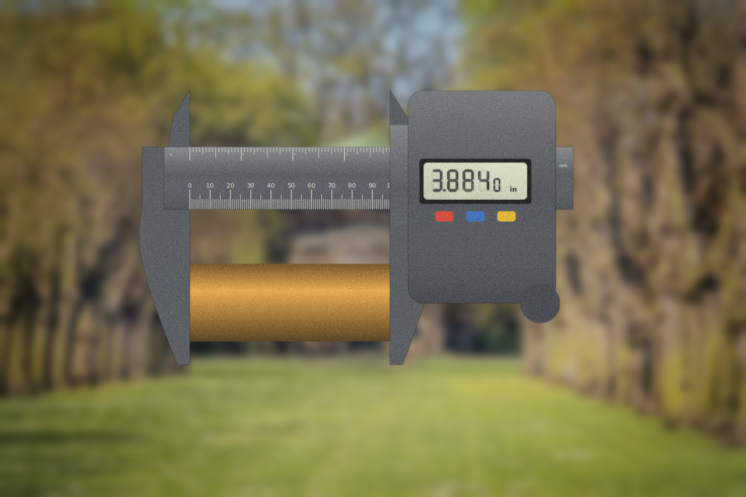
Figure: 3.8840in
